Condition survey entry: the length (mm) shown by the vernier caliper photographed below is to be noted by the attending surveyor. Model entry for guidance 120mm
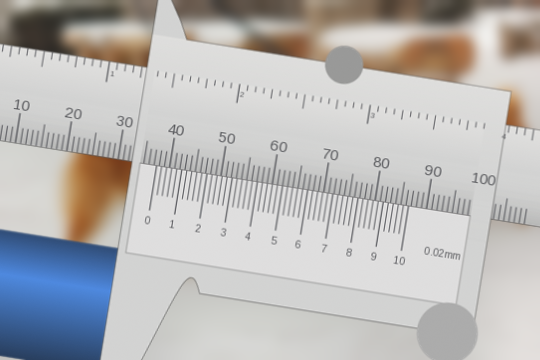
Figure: 37.5mm
